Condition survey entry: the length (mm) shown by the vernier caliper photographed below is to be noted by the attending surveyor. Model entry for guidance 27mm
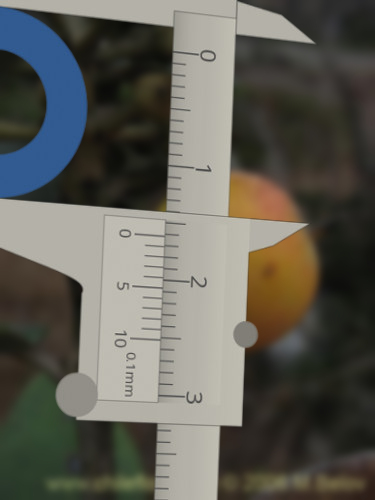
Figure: 16.2mm
